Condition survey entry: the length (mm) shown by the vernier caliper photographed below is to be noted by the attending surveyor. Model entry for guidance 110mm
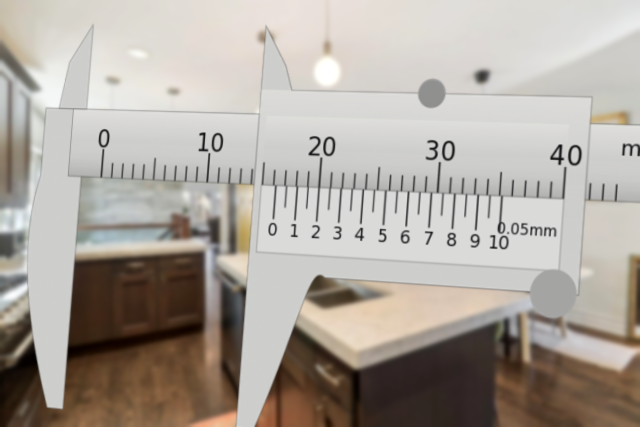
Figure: 16.2mm
